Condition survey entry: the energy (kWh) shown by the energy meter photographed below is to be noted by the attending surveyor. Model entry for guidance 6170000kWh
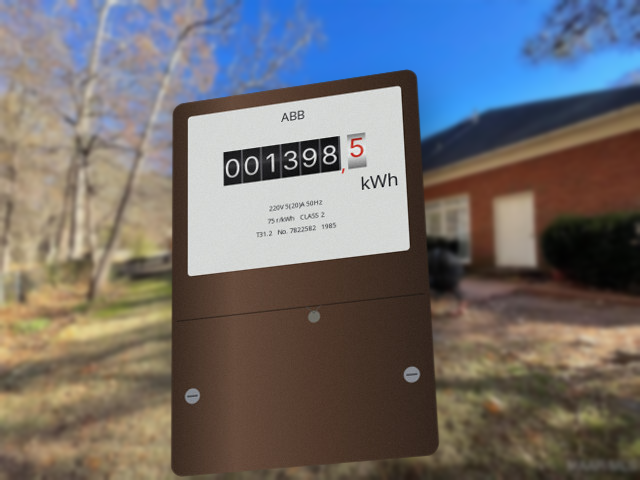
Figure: 1398.5kWh
